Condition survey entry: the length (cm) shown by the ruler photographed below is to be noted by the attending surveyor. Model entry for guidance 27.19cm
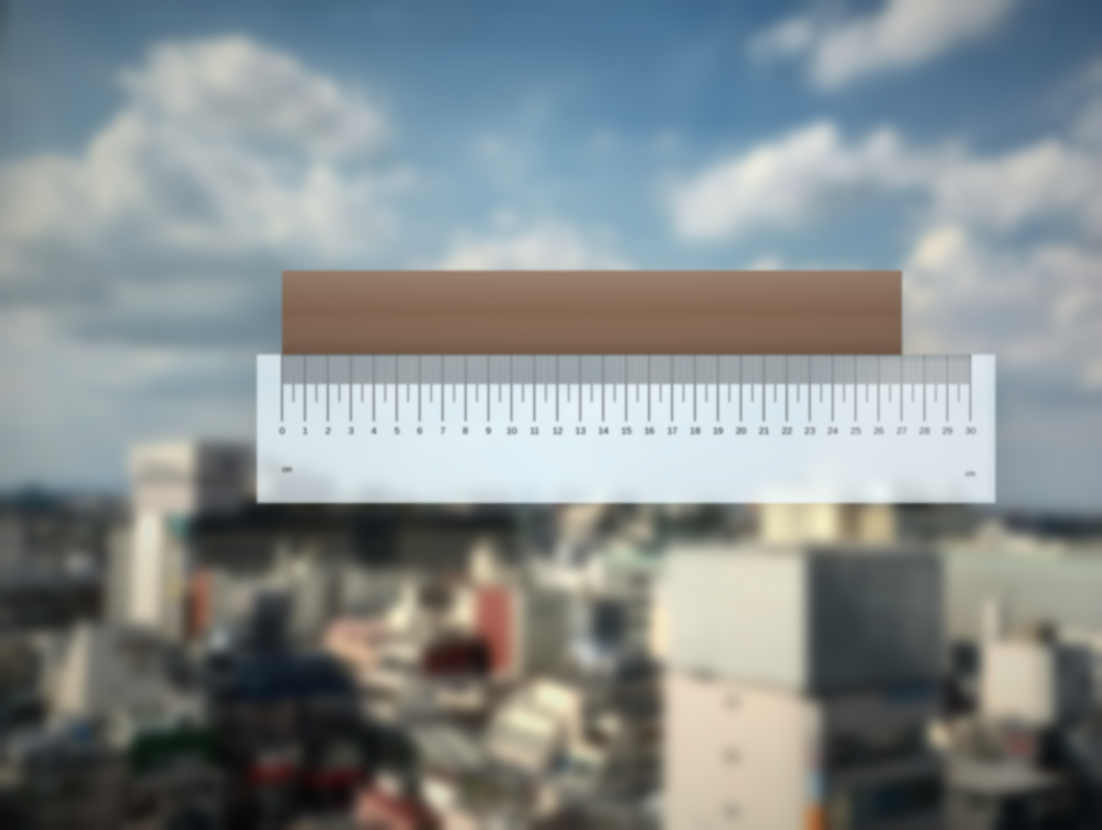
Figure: 27cm
